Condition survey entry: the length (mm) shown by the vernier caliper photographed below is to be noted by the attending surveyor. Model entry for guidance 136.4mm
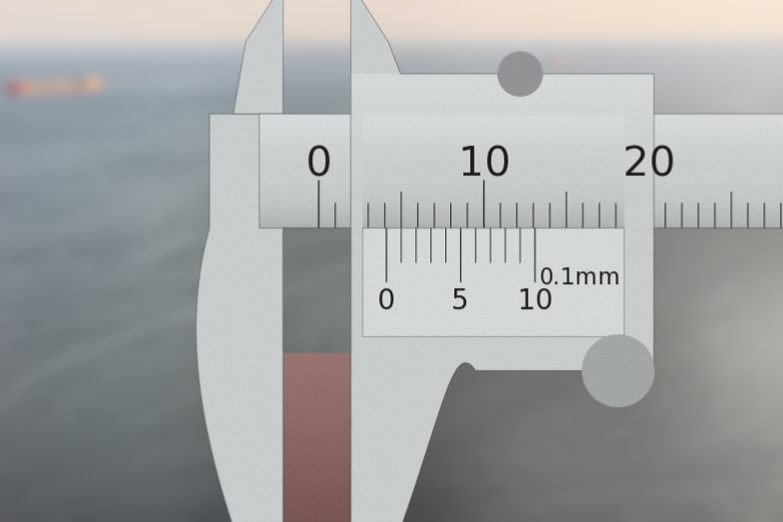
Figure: 4.1mm
